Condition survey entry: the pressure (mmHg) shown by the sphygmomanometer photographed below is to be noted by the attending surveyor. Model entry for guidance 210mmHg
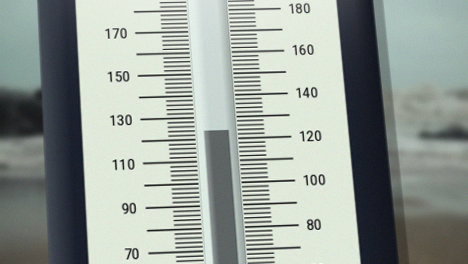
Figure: 124mmHg
